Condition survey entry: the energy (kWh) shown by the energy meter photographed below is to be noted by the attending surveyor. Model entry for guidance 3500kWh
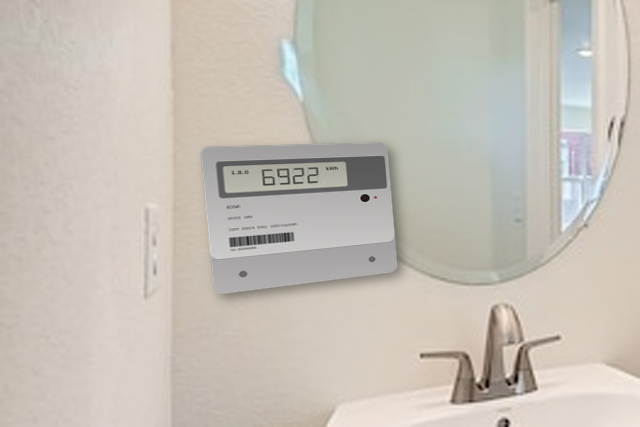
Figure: 6922kWh
